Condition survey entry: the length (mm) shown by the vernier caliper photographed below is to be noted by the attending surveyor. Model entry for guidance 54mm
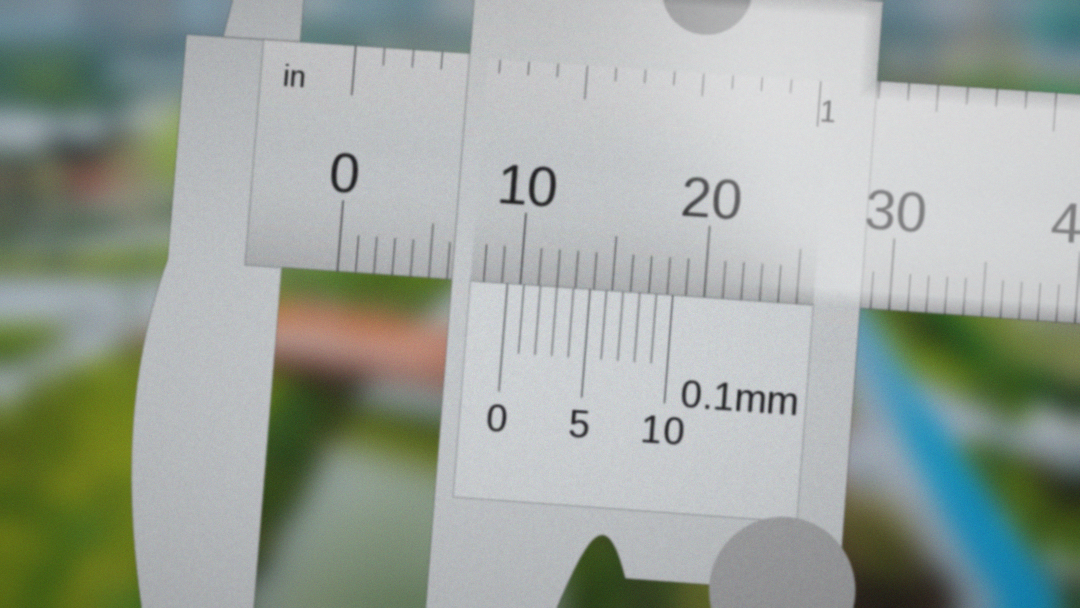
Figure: 9.3mm
